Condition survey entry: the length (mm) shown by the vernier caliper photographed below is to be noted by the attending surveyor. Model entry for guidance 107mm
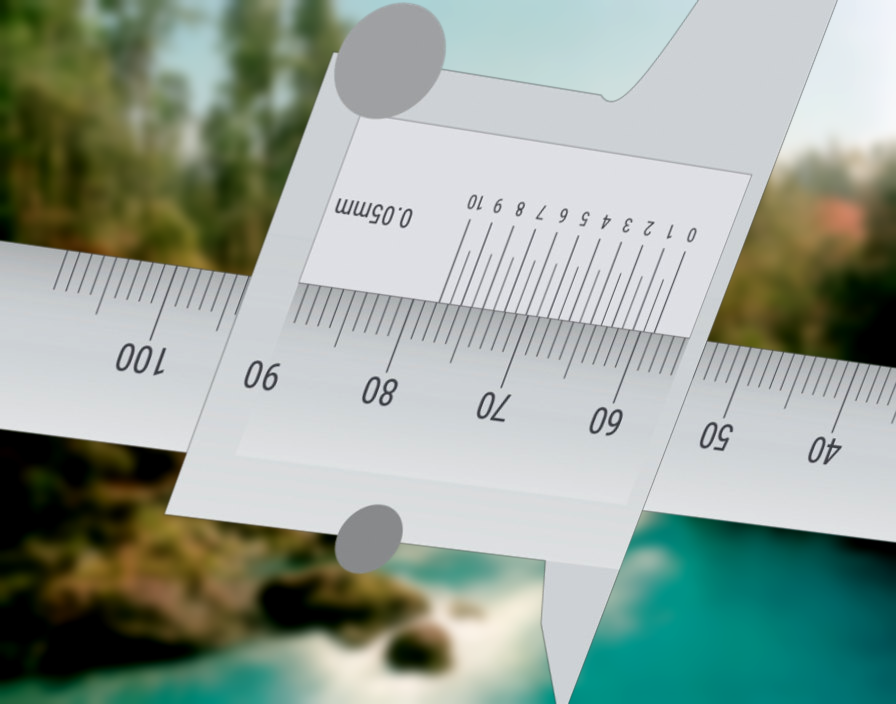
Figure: 58.8mm
